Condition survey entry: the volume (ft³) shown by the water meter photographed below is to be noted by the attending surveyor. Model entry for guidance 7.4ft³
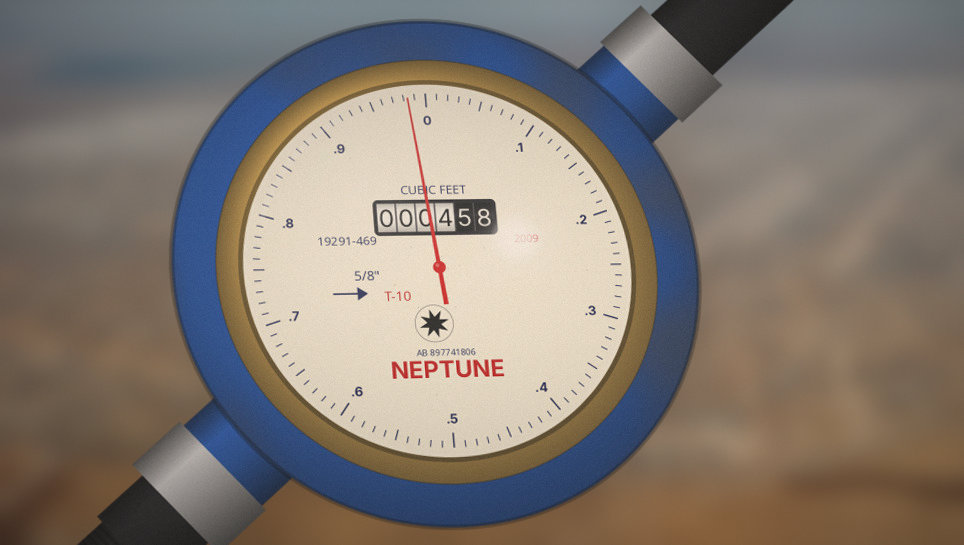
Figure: 457.98ft³
